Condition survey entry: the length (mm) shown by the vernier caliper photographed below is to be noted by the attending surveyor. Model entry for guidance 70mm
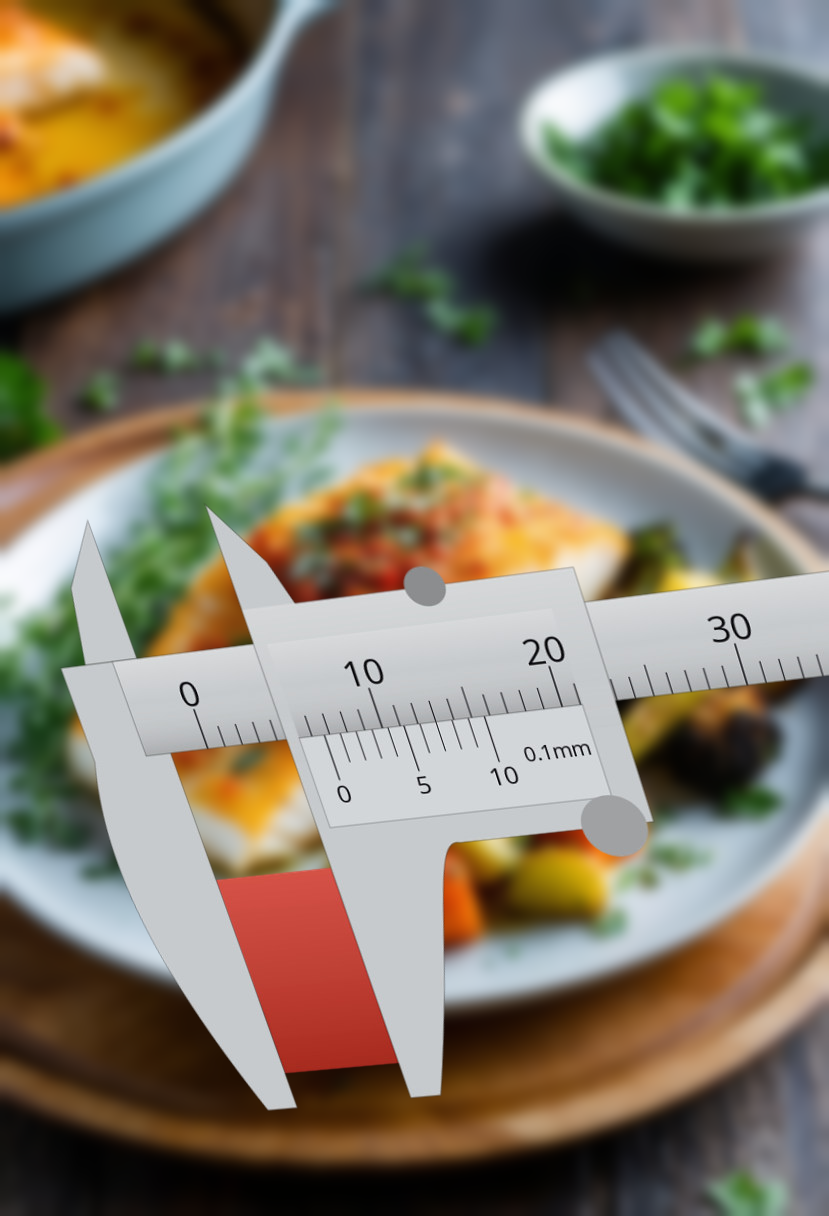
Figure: 6.7mm
